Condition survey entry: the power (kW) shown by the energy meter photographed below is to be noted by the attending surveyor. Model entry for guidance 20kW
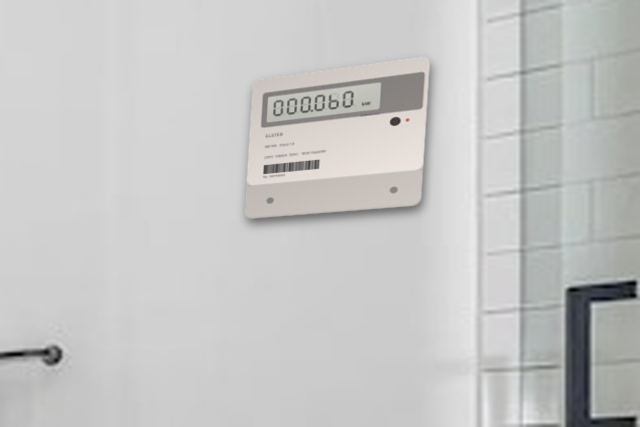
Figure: 0.060kW
